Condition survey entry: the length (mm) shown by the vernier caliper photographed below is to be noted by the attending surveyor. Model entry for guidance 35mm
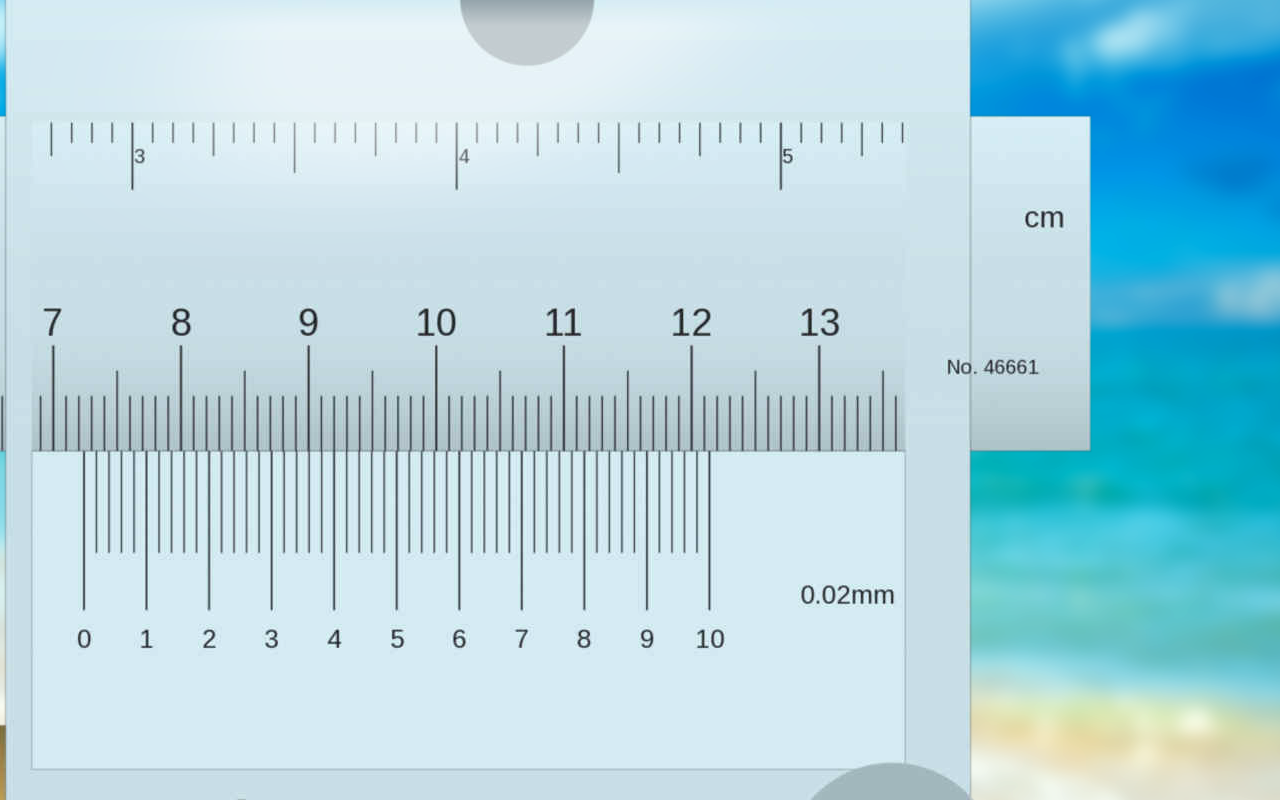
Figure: 72.4mm
